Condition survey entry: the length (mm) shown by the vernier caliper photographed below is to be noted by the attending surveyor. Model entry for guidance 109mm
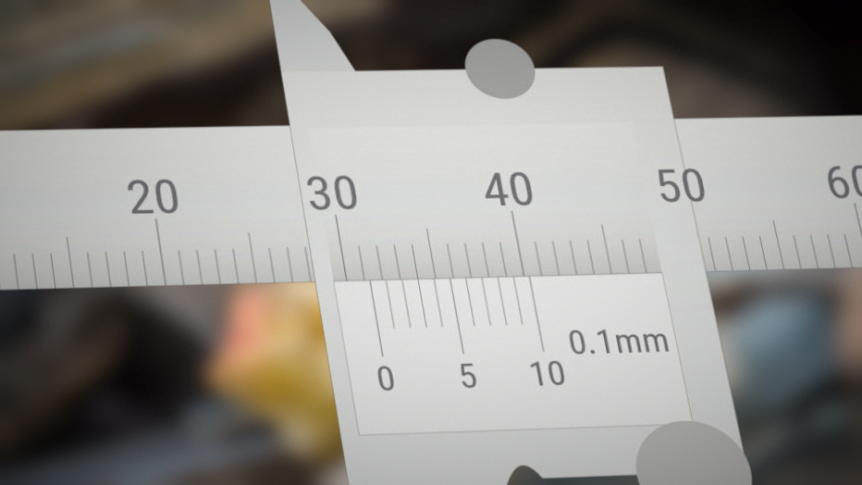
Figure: 31.3mm
